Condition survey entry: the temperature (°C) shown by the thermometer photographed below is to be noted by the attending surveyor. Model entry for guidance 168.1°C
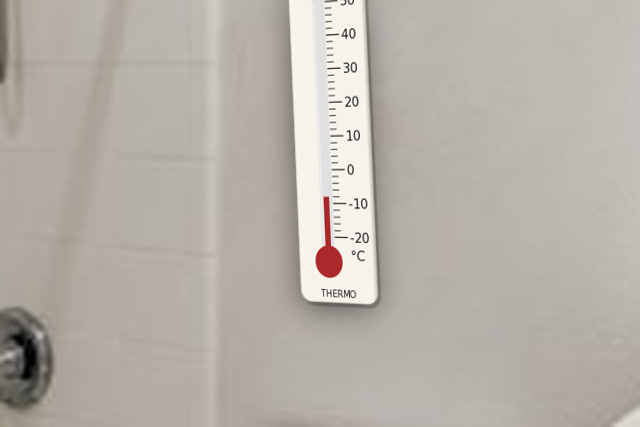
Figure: -8°C
